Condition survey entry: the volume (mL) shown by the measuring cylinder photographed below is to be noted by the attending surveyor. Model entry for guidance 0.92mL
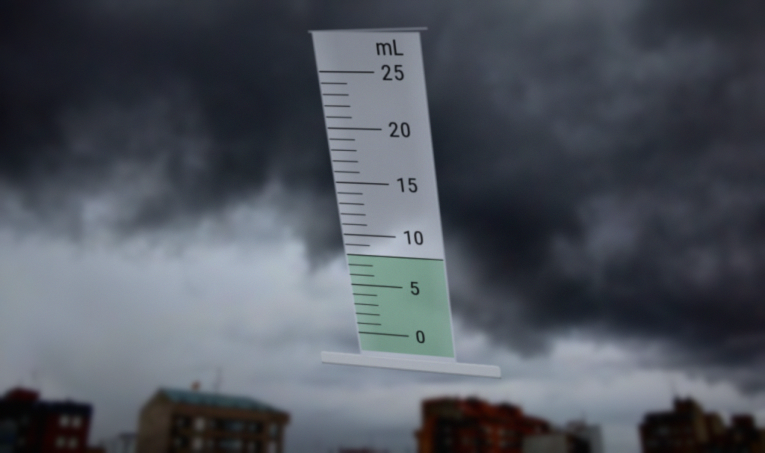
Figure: 8mL
